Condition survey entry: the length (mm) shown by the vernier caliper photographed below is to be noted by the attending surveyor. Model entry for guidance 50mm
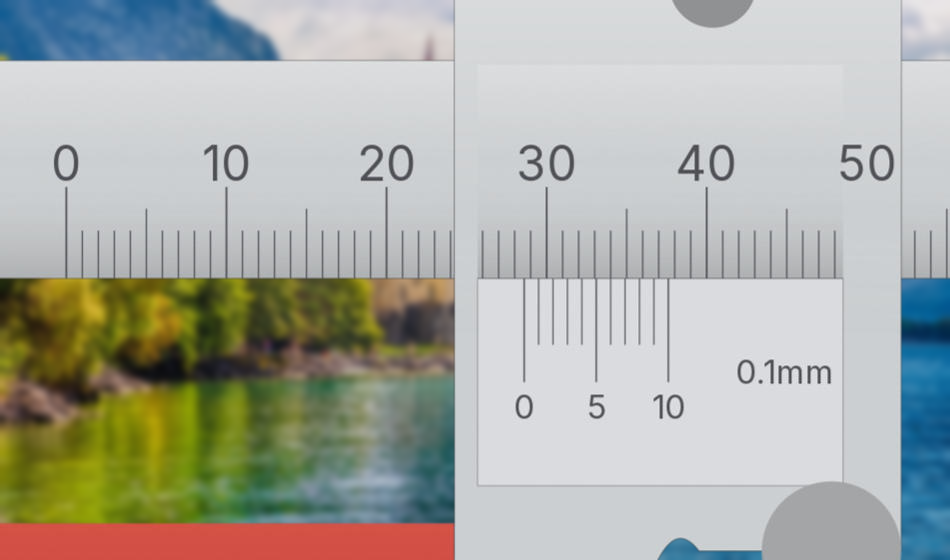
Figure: 28.6mm
